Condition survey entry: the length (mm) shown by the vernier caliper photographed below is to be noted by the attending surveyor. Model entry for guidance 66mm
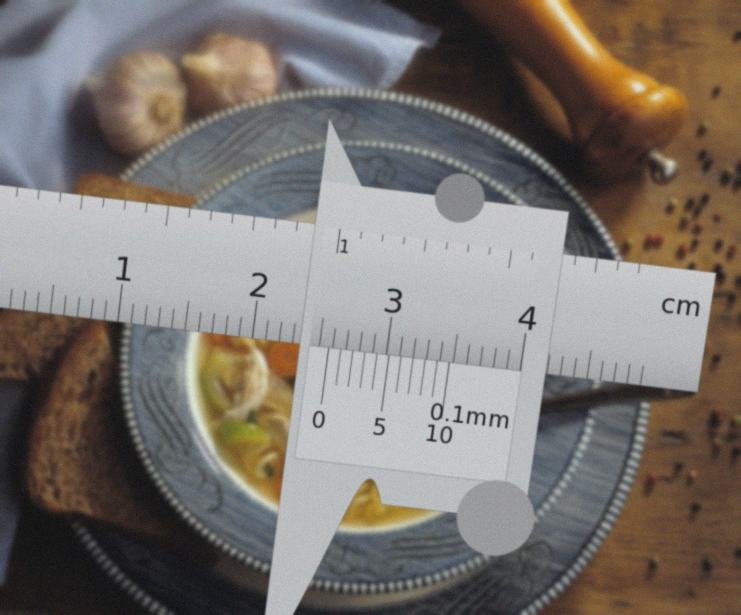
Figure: 25.7mm
